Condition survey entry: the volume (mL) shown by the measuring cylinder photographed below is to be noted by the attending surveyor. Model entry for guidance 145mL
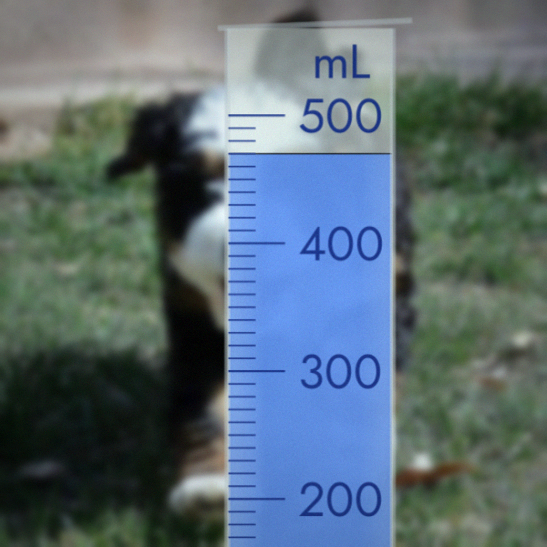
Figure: 470mL
